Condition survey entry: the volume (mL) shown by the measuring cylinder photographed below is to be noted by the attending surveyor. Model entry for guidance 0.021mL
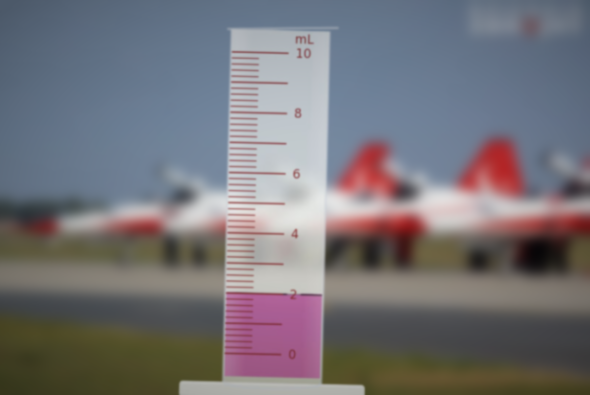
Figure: 2mL
